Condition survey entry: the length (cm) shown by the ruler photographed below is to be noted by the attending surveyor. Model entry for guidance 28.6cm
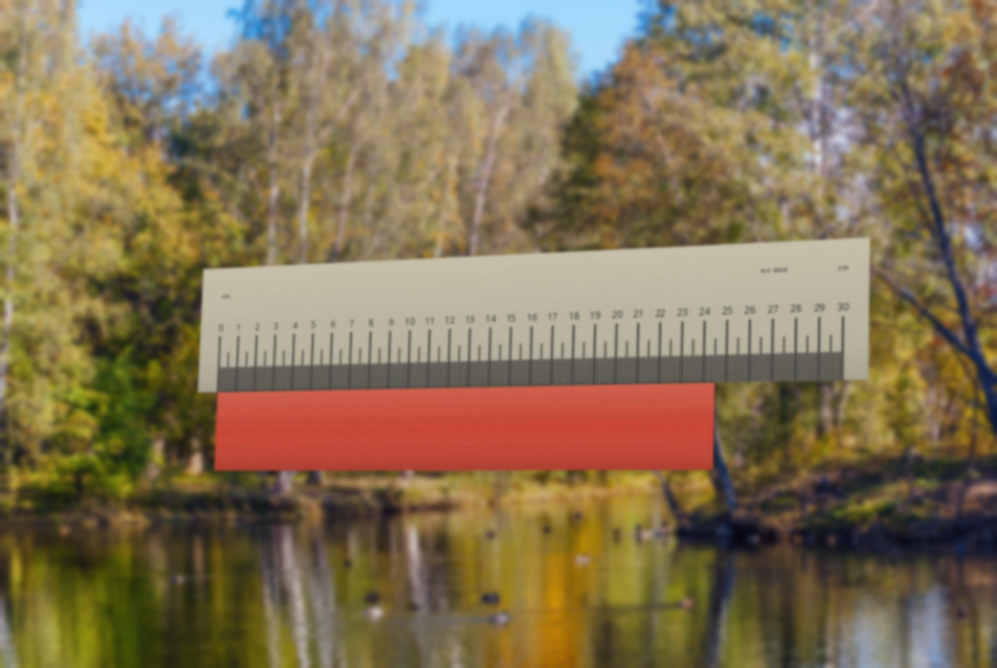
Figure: 24.5cm
